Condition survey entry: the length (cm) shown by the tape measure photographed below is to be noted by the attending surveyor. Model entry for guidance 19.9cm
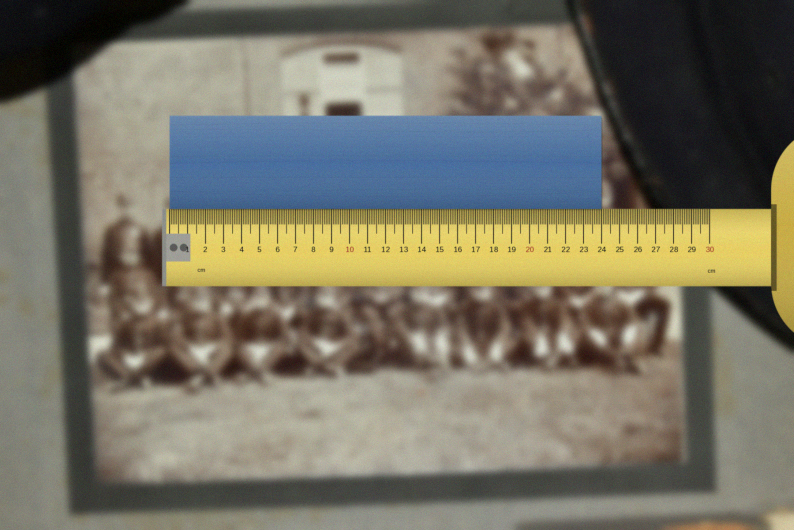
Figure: 24cm
